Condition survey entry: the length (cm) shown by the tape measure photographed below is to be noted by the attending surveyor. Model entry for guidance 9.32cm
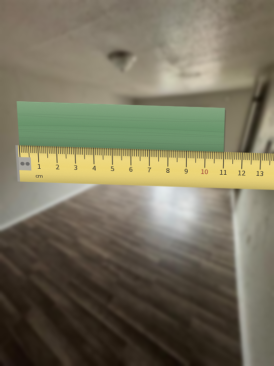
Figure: 11cm
